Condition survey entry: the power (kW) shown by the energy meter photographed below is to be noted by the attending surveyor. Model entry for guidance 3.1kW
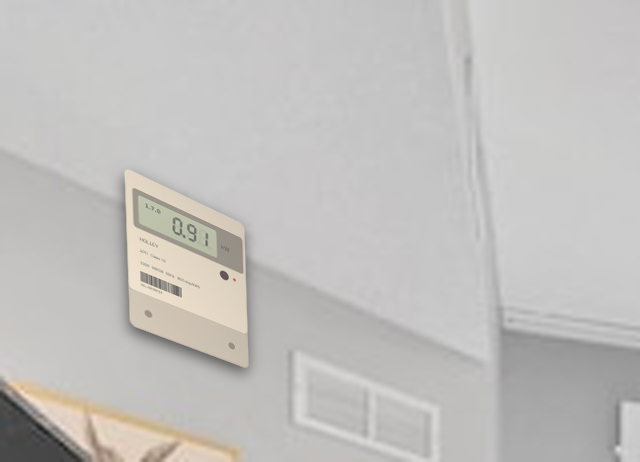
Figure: 0.91kW
